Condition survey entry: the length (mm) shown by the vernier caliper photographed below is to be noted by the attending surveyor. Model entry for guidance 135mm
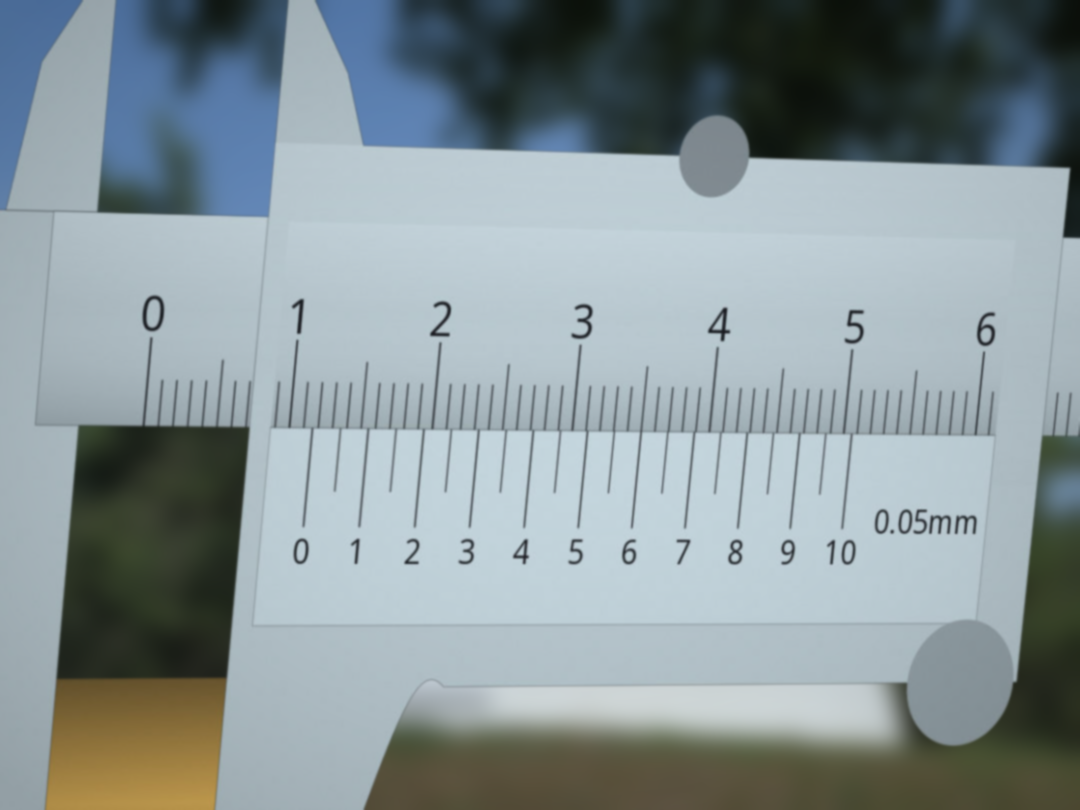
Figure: 11.6mm
